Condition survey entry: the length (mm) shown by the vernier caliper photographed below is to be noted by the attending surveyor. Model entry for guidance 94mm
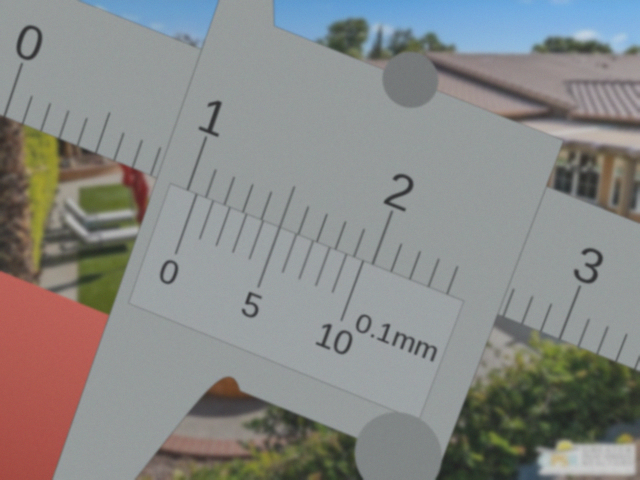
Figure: 10.5mm
